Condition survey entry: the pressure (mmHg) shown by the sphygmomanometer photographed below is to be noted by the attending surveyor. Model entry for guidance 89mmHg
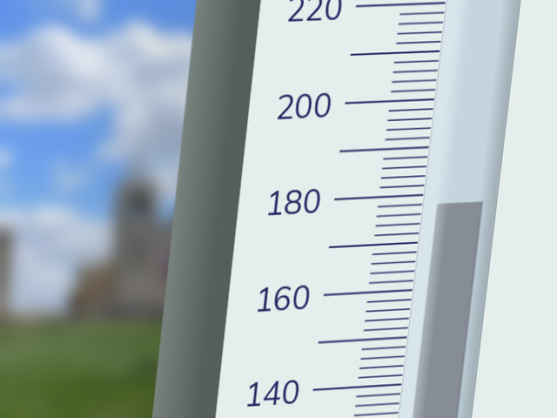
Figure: 178mmHg
